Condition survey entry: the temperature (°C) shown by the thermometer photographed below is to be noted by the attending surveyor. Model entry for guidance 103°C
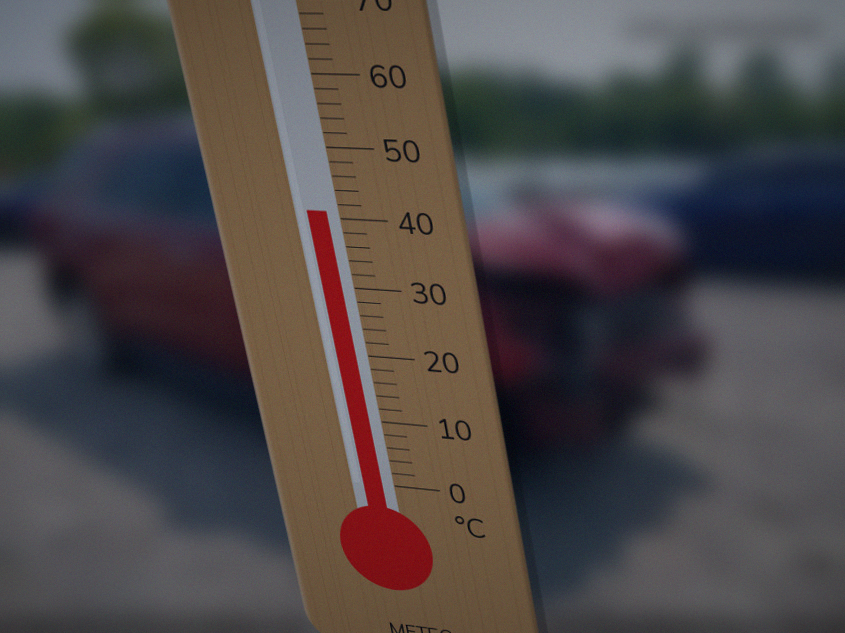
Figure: 41°C
